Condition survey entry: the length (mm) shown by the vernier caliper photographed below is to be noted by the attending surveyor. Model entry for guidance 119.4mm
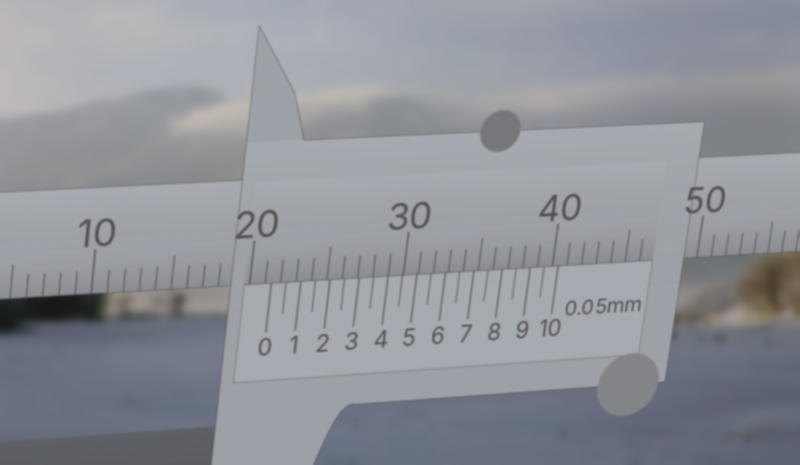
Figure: 21.4mm
